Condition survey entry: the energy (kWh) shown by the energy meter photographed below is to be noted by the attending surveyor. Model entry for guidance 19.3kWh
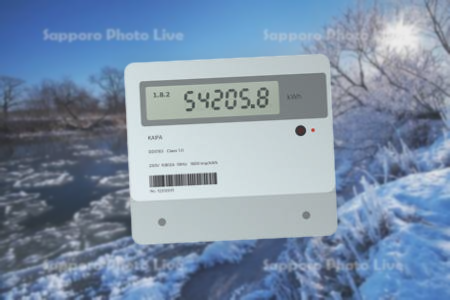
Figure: 54205.8kWh
